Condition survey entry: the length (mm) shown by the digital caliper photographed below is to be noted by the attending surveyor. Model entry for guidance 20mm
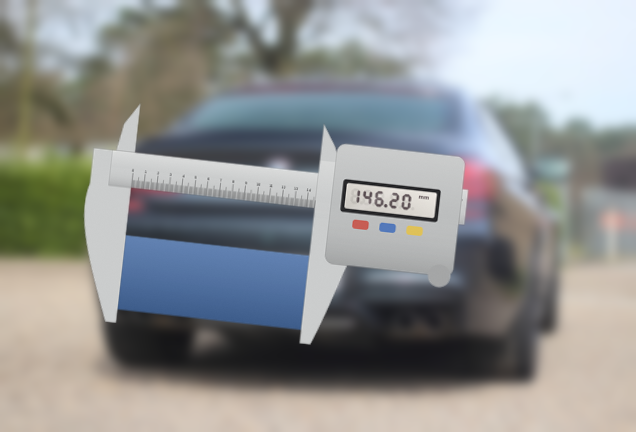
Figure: 146.20mm
